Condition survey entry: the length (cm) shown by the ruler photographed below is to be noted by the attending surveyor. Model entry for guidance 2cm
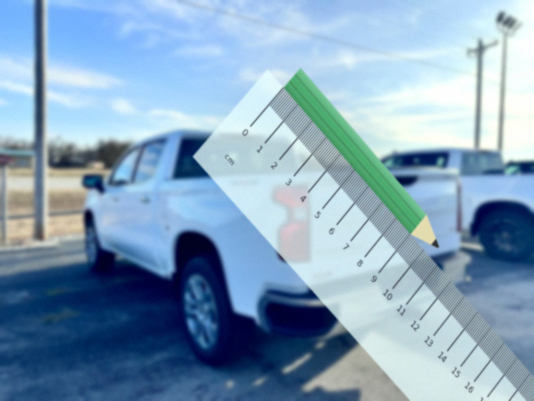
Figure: 10.5cm
